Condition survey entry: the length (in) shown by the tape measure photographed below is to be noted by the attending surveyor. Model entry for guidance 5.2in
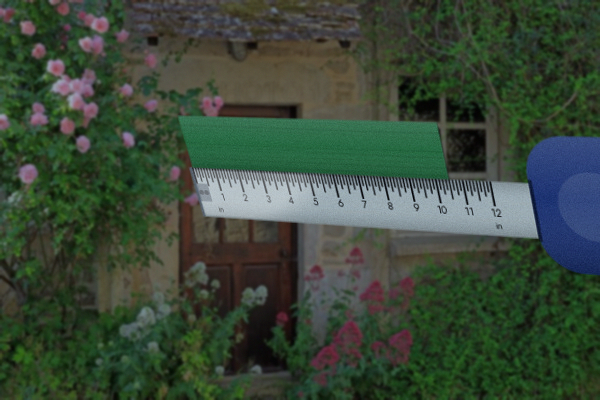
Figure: 10.5in
